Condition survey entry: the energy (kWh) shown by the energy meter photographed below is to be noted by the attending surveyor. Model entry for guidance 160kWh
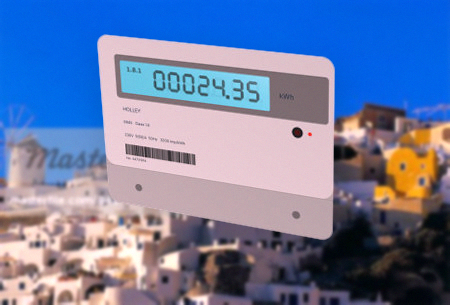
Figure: 24.35kWh
